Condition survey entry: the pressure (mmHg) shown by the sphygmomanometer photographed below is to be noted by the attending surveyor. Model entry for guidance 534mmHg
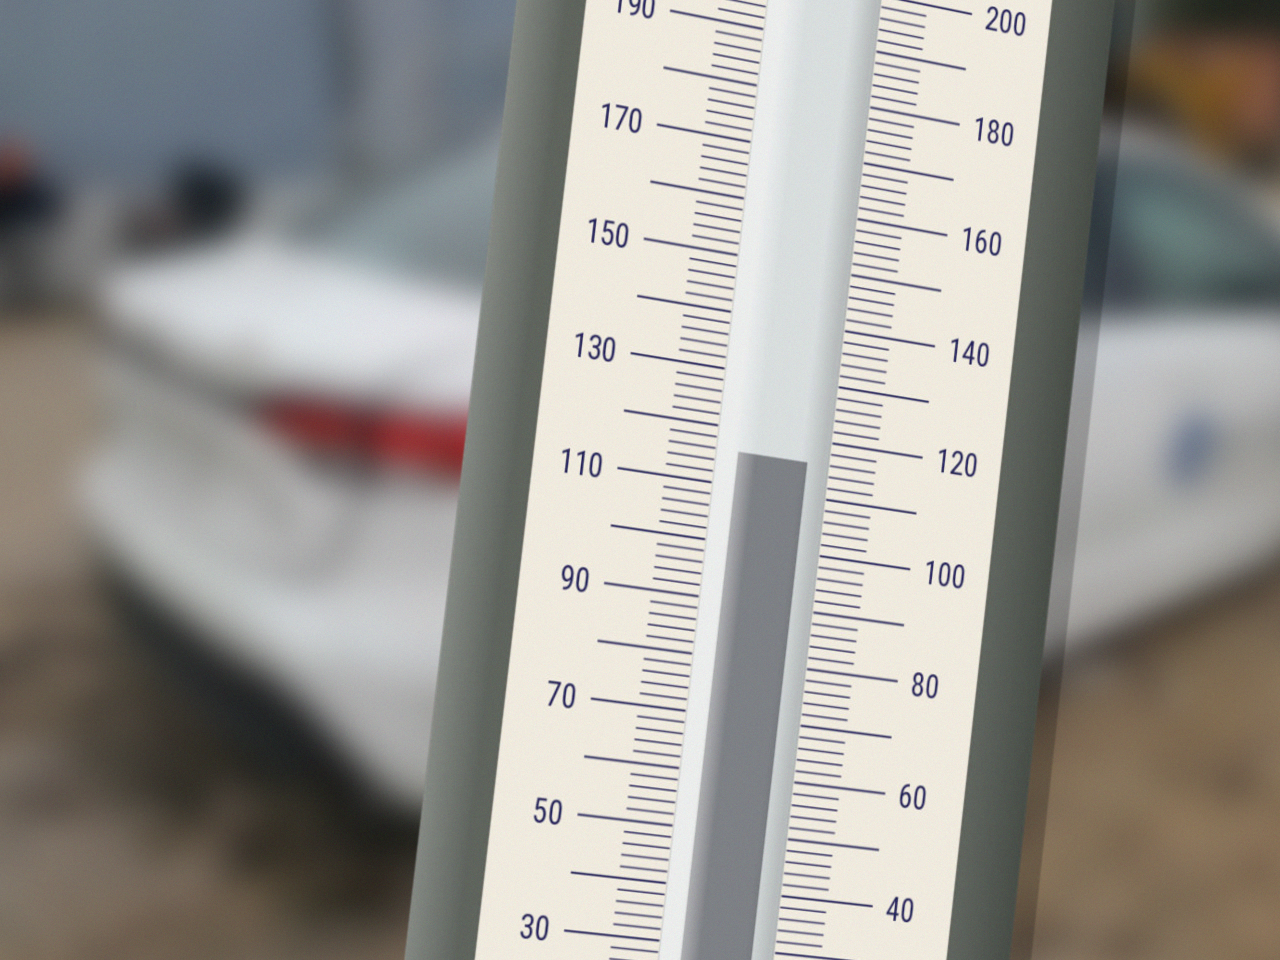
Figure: 116mmHg
